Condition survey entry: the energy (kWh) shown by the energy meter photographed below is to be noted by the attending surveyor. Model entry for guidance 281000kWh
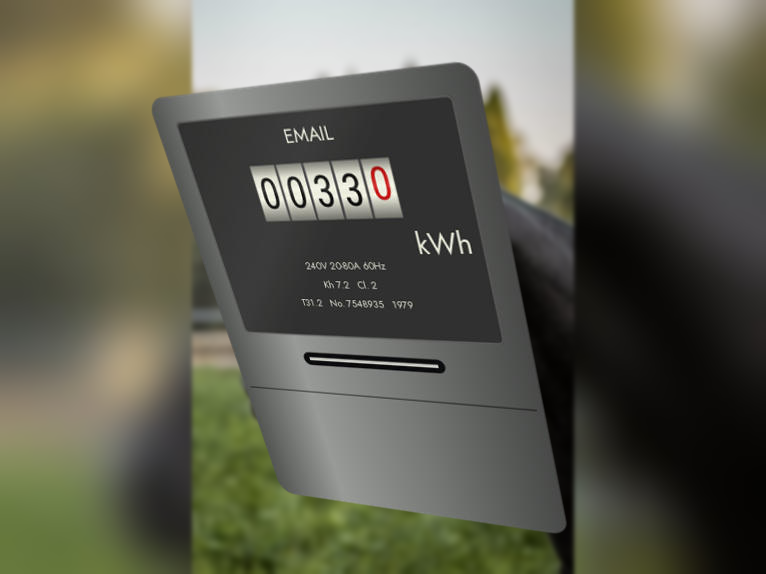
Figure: 33.0kWh
